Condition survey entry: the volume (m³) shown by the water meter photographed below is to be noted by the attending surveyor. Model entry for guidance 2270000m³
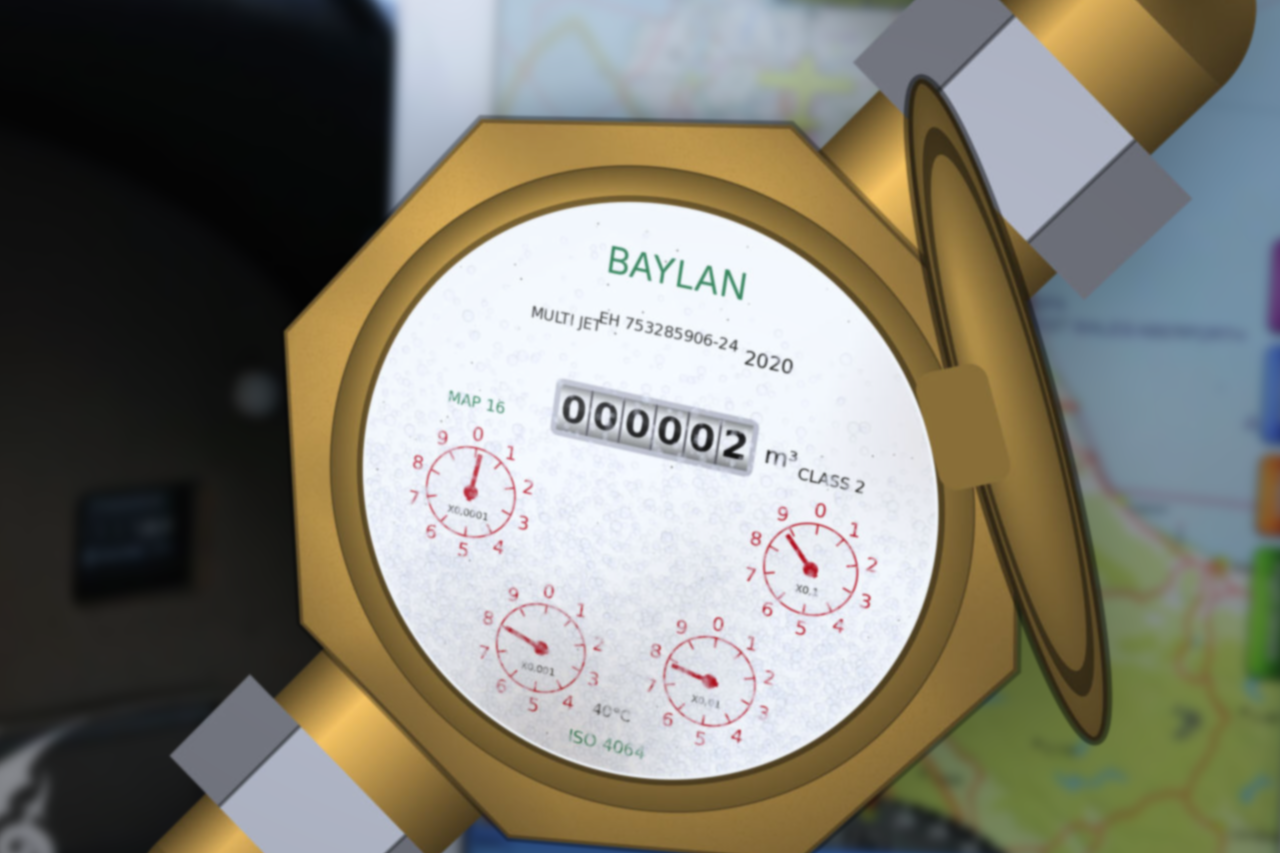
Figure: 2.8780m³
